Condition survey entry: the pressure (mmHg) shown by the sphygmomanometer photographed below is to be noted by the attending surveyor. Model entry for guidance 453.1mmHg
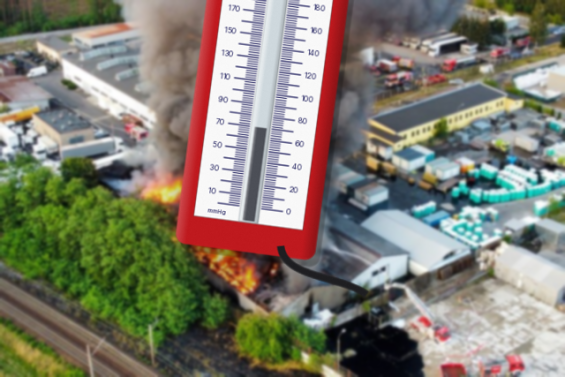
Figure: 70mmHg
